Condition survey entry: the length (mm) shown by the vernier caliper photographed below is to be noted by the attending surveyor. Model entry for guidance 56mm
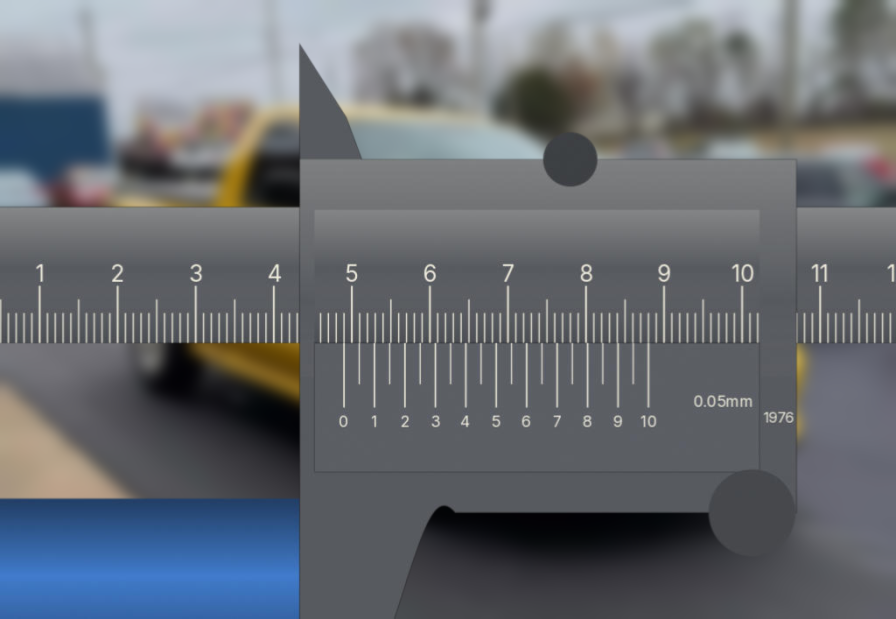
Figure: 49.0mm
